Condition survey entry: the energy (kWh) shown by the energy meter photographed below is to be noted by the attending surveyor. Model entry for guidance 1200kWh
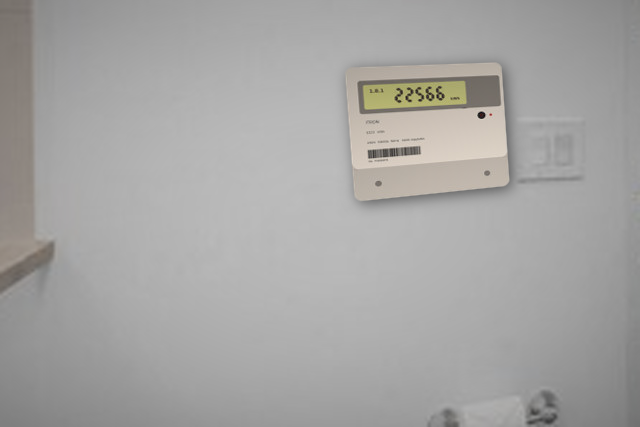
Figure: 22566kWh
